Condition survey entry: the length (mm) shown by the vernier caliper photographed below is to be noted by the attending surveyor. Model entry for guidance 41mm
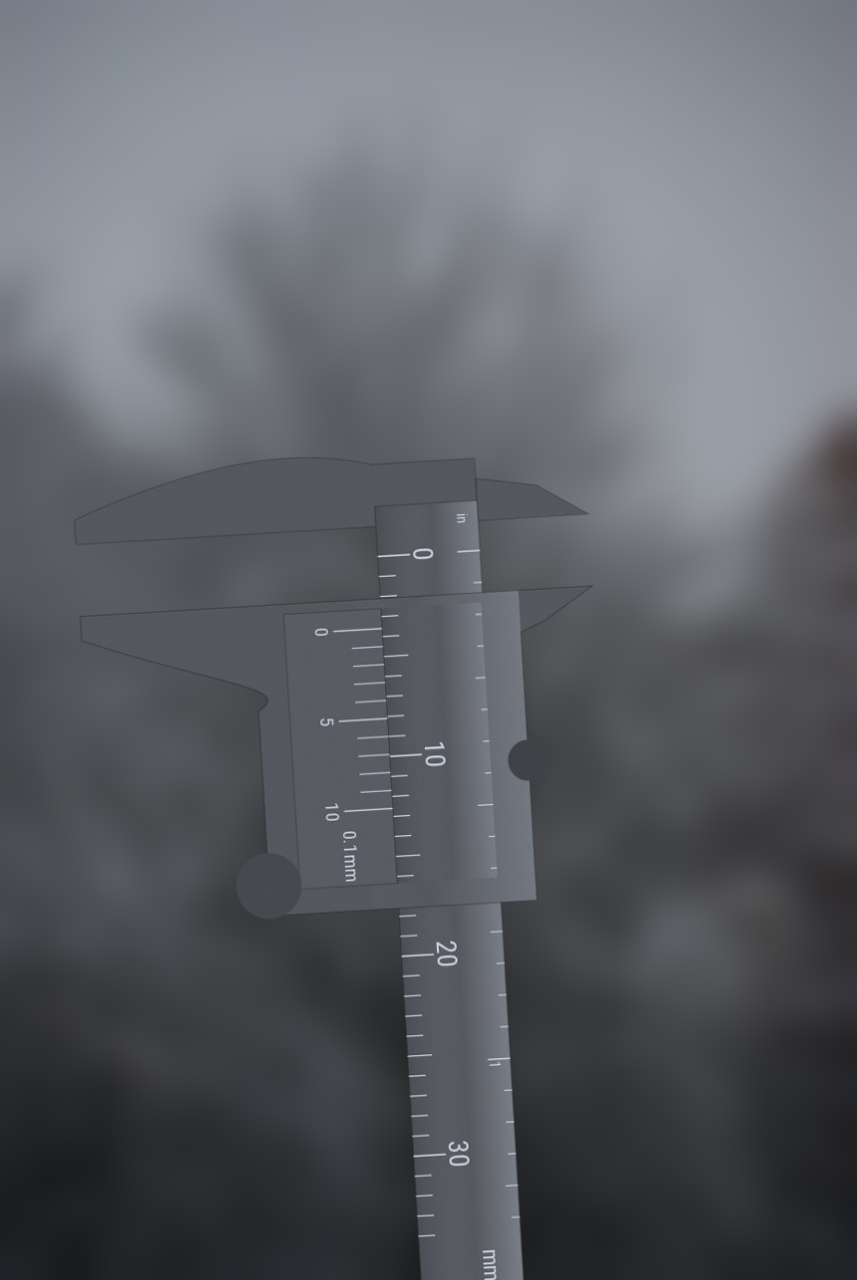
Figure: 3.6mm
